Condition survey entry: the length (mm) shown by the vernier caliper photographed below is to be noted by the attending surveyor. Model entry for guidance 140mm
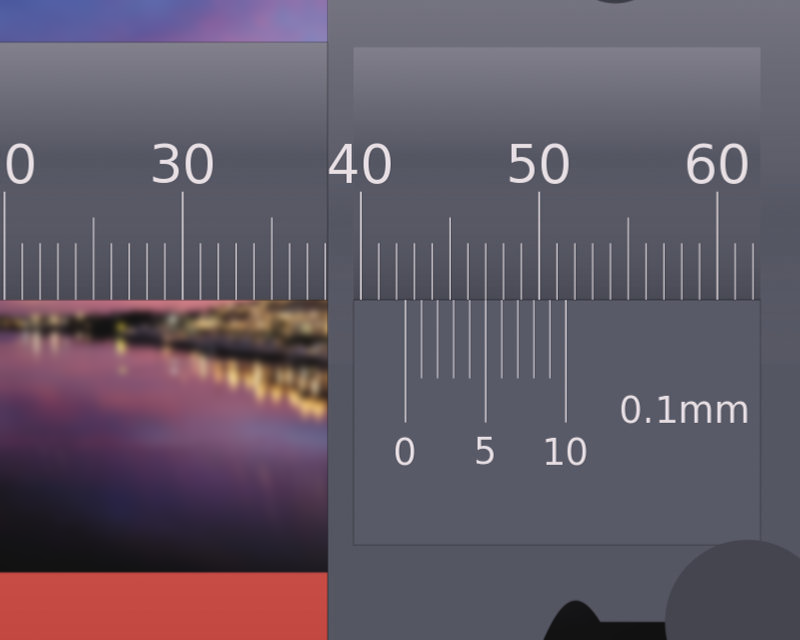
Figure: 42.5mm
